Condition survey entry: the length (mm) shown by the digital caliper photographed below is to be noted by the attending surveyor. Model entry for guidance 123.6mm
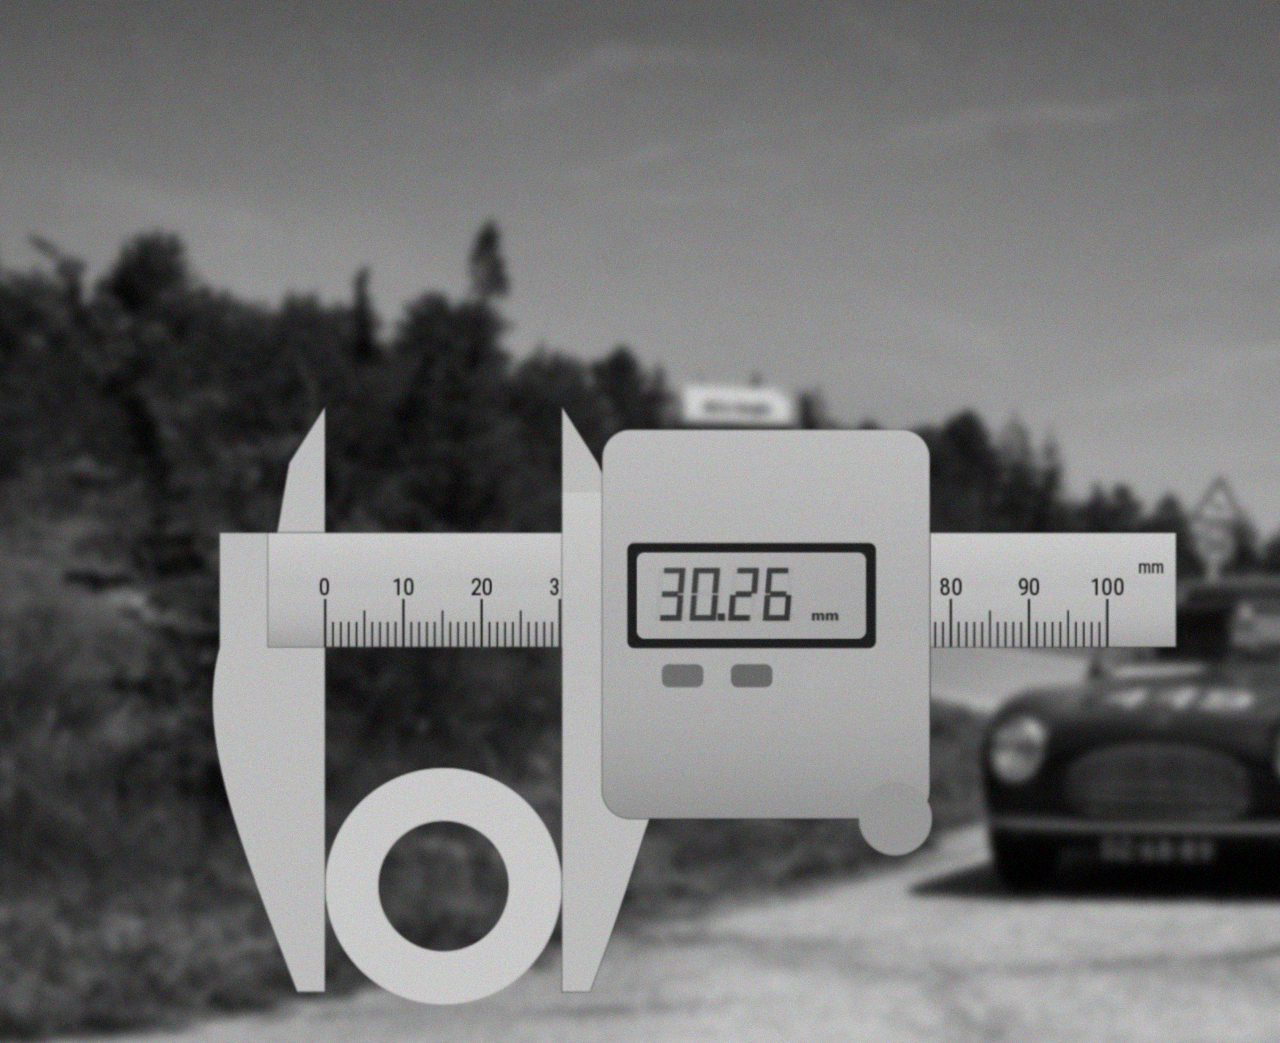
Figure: 30.26mm
